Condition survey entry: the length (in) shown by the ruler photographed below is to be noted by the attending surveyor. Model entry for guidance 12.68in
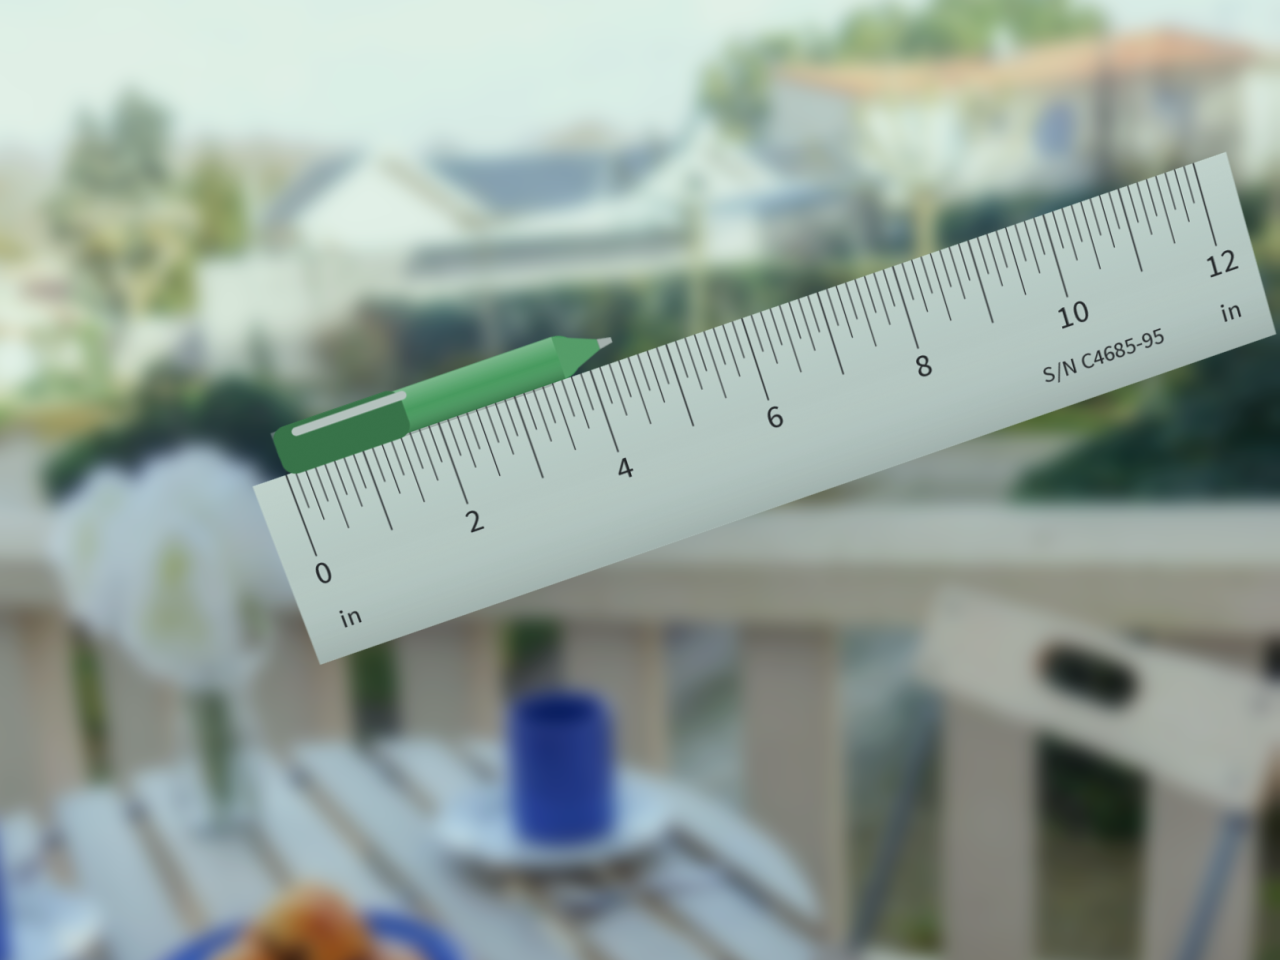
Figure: 4.375in
